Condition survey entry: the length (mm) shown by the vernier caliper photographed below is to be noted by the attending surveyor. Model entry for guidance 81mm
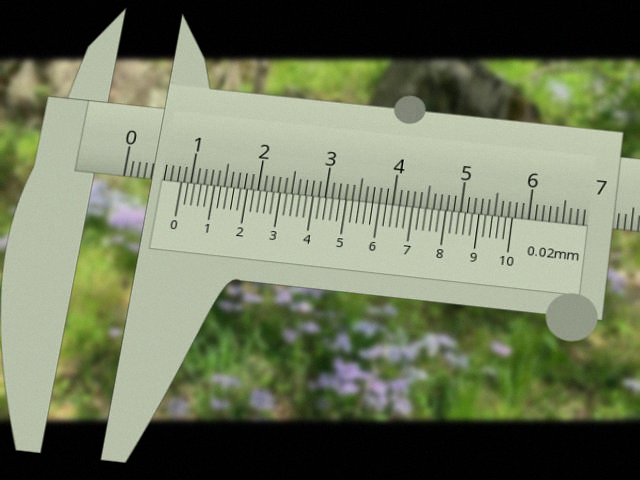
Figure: 8.6mm
